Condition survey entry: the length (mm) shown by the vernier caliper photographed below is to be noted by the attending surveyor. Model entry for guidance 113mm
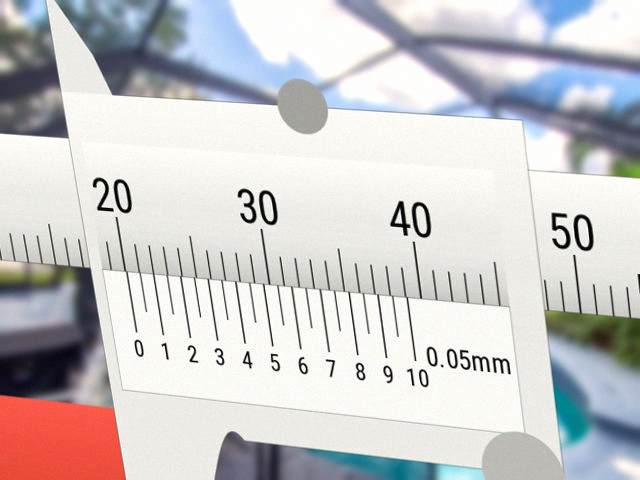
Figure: 20.1mm
